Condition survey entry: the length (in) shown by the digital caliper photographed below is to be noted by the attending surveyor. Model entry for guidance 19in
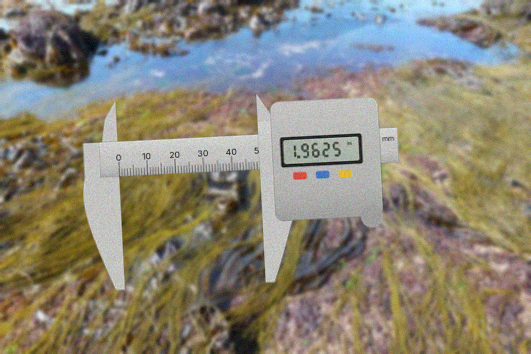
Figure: 1.9625in
